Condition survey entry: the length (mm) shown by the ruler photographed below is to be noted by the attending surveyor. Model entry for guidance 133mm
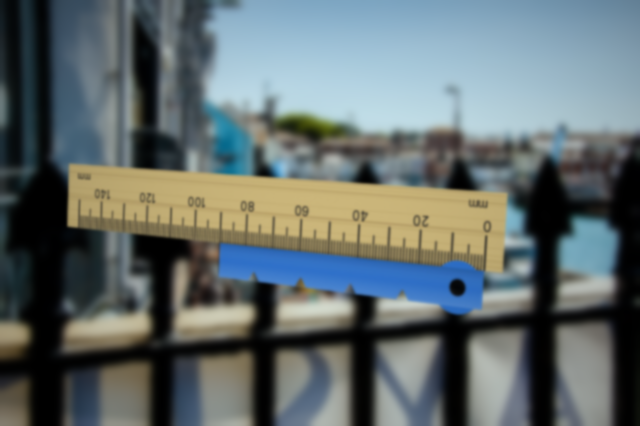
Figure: 90mm
